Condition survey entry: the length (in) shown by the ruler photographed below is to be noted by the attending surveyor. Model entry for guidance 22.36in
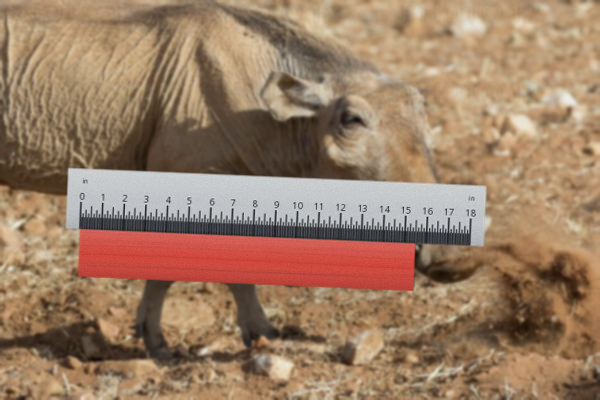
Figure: 15.5in
